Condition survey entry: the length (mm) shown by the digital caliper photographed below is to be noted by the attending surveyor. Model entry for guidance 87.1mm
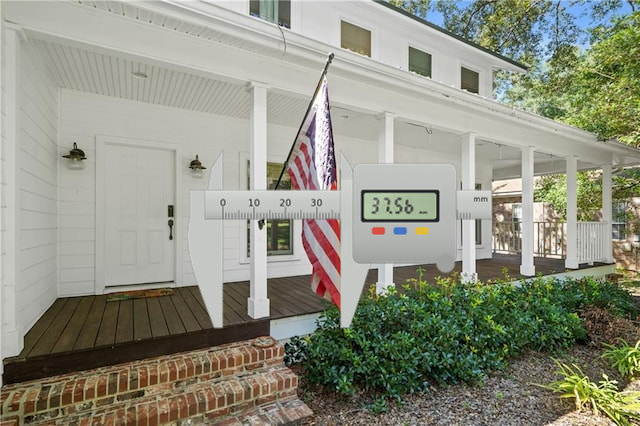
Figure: 37.56mm
